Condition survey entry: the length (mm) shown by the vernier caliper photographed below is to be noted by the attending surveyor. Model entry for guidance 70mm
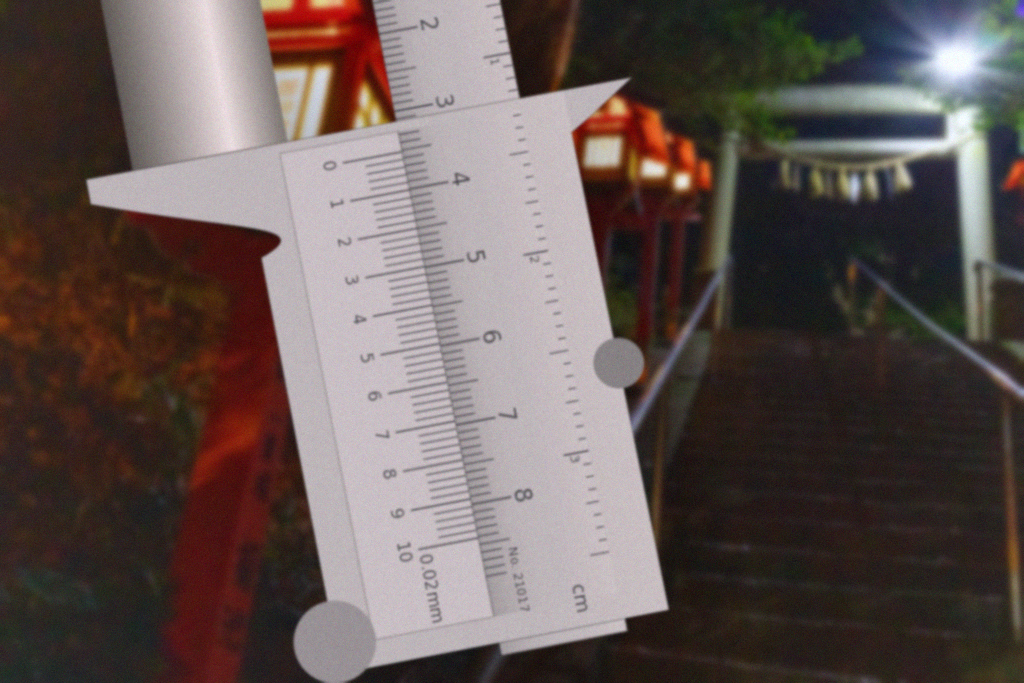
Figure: 35.2mm
